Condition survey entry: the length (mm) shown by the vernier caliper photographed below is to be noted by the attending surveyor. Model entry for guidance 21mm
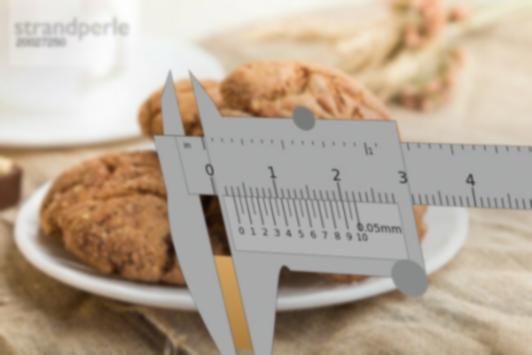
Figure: 3.0mm
